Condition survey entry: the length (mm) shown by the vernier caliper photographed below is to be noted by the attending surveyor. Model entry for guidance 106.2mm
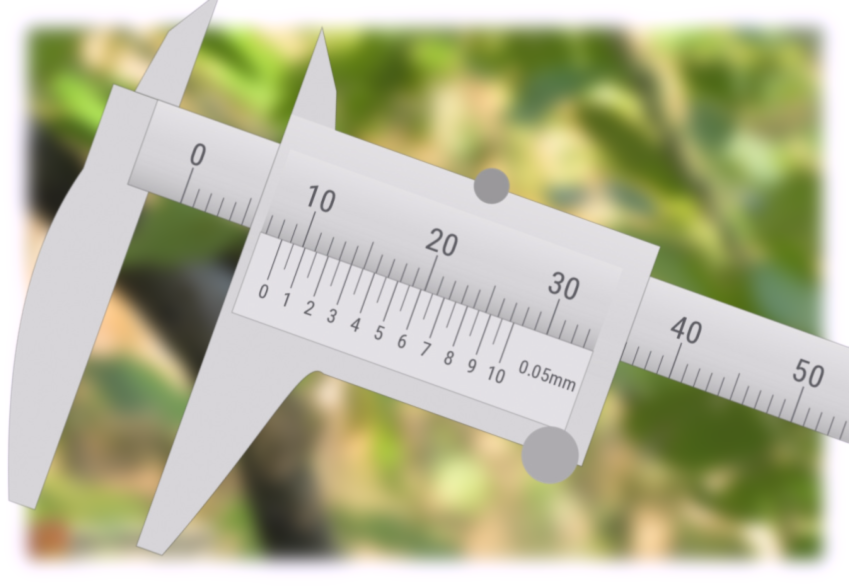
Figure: 8.3mm
